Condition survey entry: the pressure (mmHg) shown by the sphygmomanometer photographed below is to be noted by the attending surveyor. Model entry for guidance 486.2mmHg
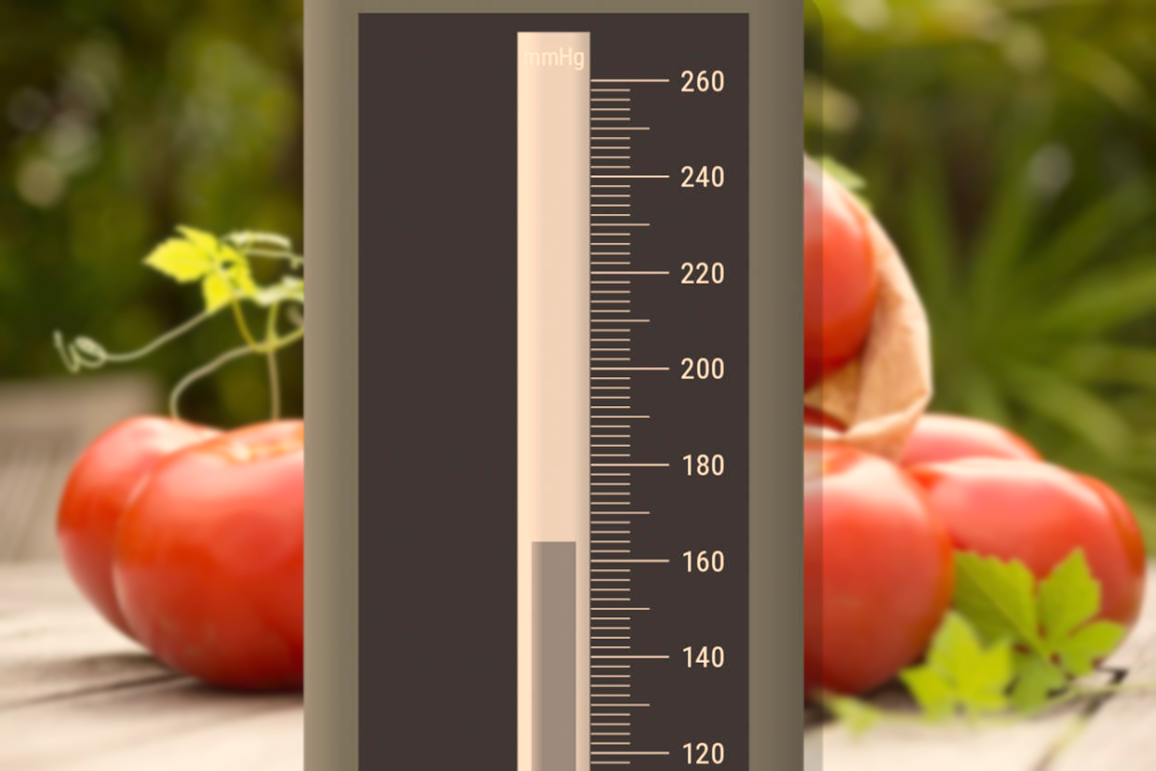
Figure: 164mmHg
